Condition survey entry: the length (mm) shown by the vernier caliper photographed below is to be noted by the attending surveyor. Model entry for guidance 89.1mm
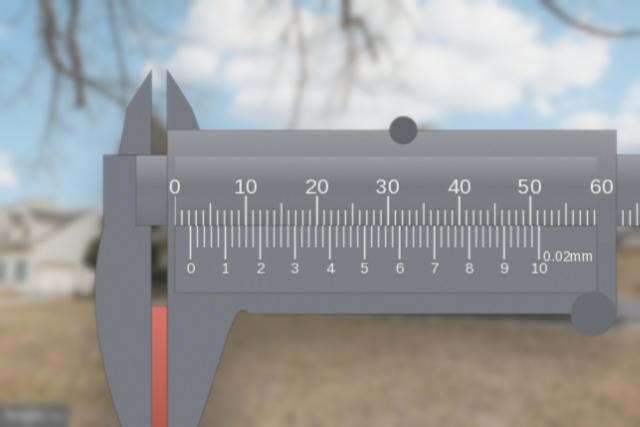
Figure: 2.2mm
